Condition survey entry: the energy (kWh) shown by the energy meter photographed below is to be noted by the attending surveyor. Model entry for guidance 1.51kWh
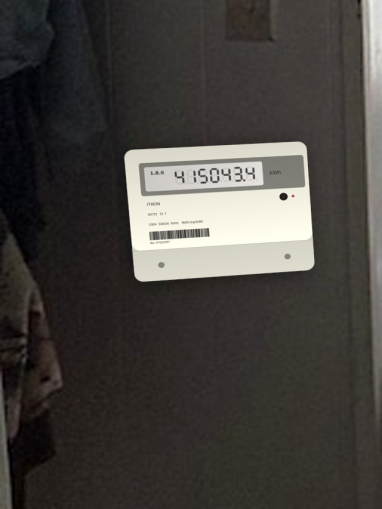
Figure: 415043.4kWh
